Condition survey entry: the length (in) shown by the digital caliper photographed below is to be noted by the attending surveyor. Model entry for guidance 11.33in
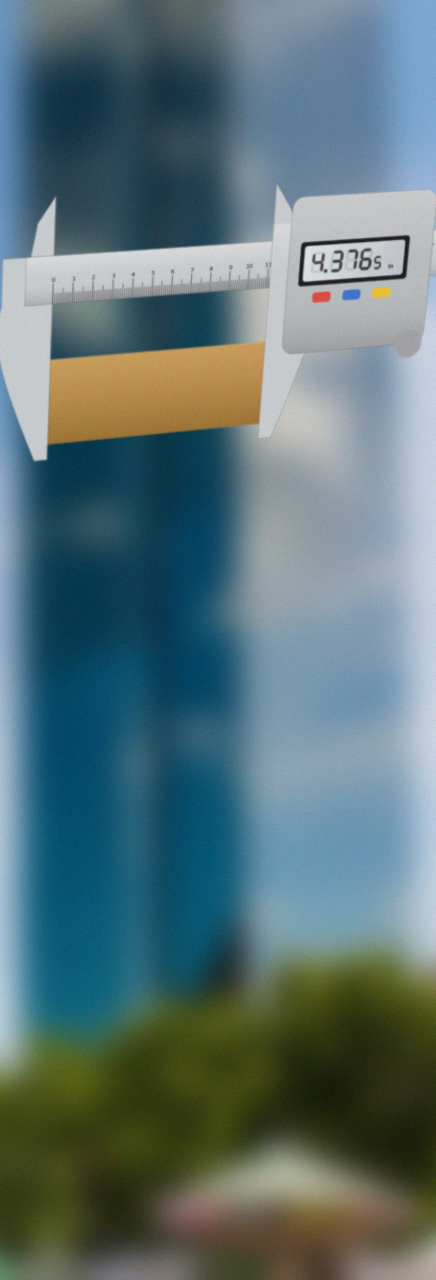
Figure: 4.3765in
